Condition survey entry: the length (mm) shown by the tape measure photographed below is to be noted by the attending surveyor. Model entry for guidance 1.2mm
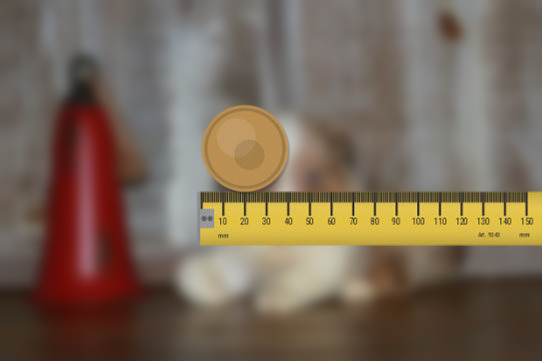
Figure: 40mm
